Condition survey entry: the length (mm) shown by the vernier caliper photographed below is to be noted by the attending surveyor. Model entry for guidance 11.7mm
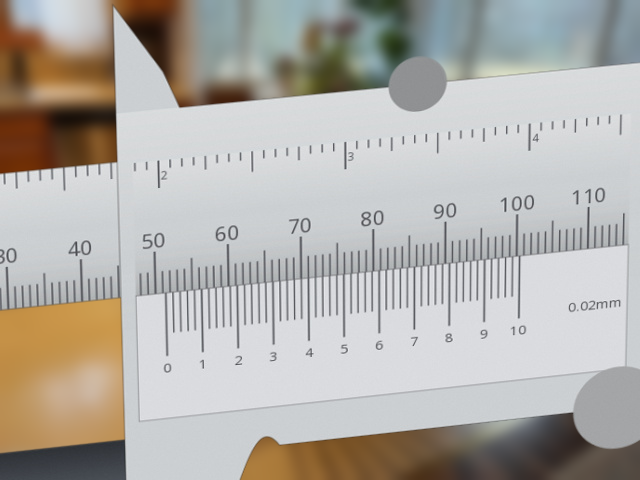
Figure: 51.4mm
